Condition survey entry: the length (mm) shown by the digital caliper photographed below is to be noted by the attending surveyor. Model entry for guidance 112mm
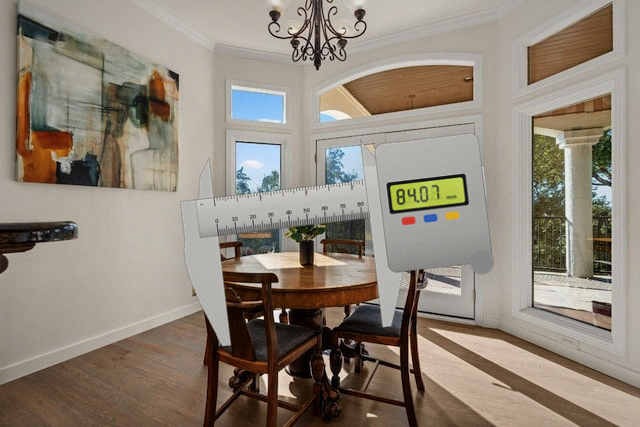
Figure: 84.07mm
